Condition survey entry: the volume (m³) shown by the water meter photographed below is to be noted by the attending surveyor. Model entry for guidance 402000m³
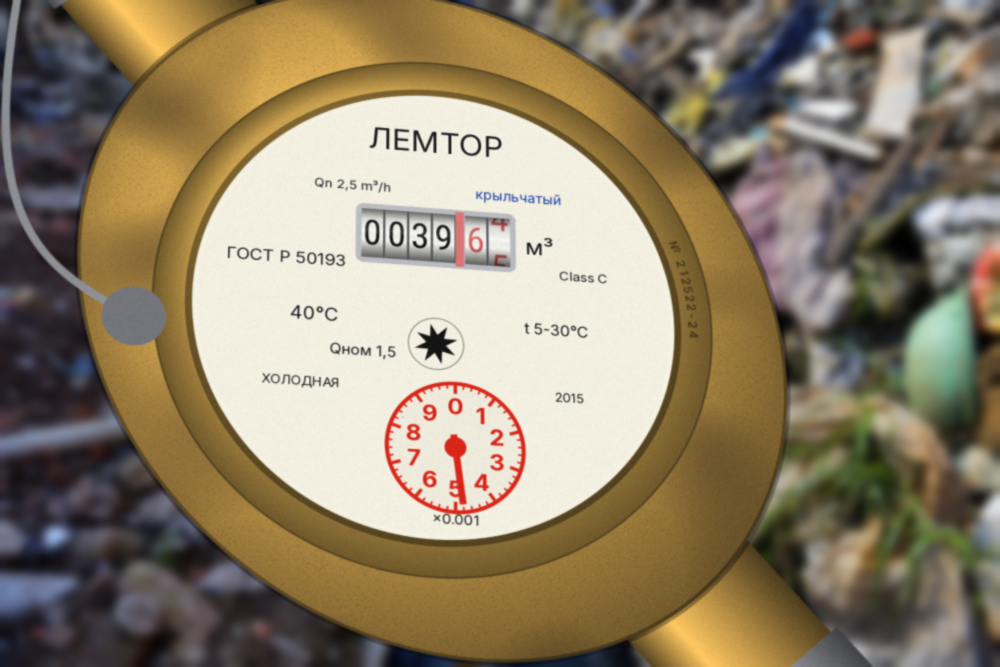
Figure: 39.644m³
